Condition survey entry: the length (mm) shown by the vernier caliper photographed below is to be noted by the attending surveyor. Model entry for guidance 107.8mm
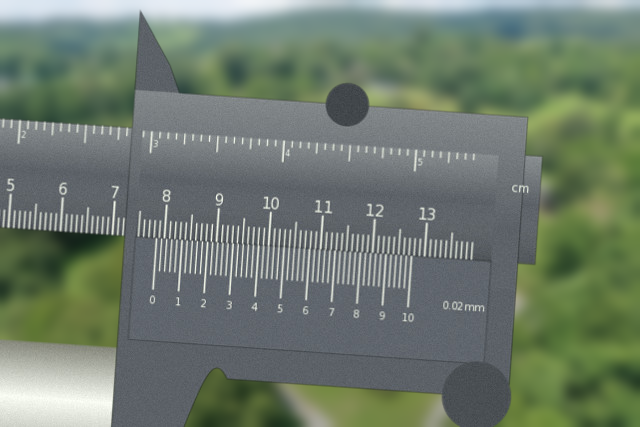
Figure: 78.5mm
